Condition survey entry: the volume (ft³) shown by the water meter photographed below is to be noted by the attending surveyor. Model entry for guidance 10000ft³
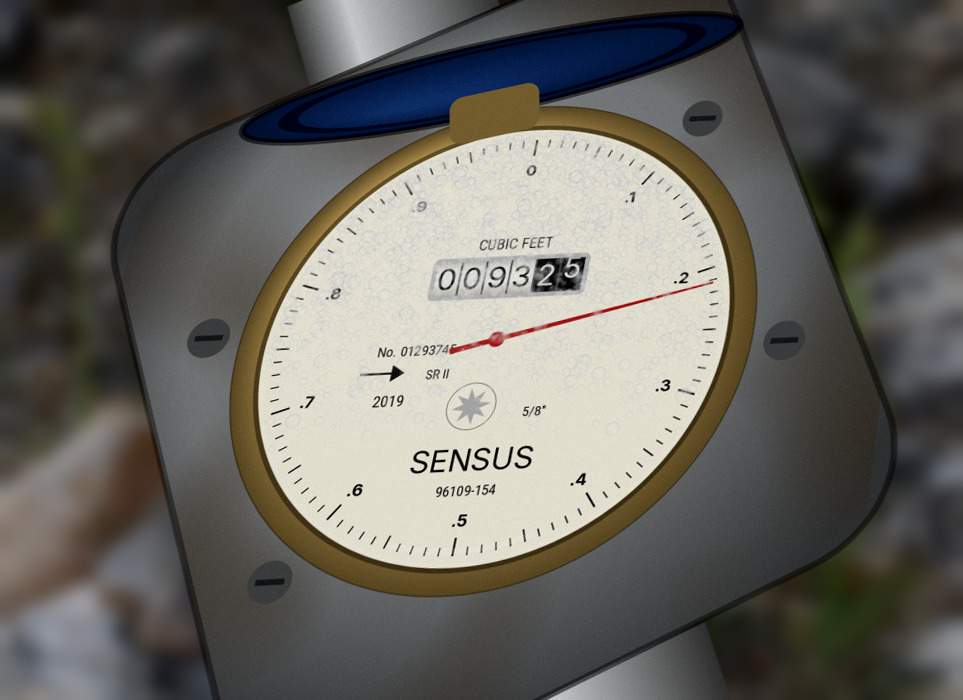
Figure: 9325.21ft³
